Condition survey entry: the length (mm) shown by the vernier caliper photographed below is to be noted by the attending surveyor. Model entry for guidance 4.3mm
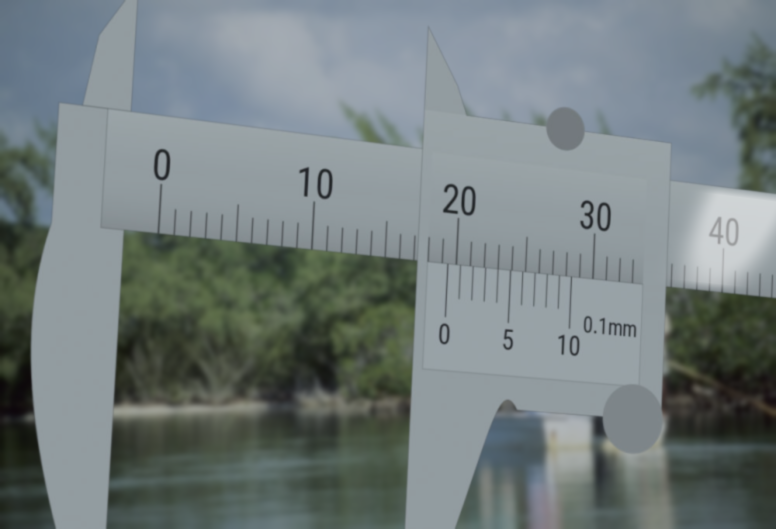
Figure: 19.4mm
